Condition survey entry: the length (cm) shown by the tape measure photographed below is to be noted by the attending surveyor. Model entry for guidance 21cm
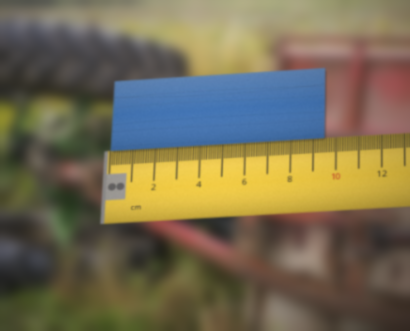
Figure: 9.5cm
